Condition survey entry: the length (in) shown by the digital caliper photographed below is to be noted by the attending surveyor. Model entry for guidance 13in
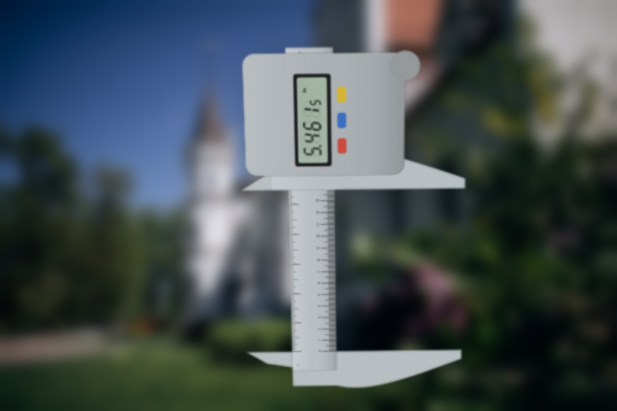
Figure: 5.4615in
